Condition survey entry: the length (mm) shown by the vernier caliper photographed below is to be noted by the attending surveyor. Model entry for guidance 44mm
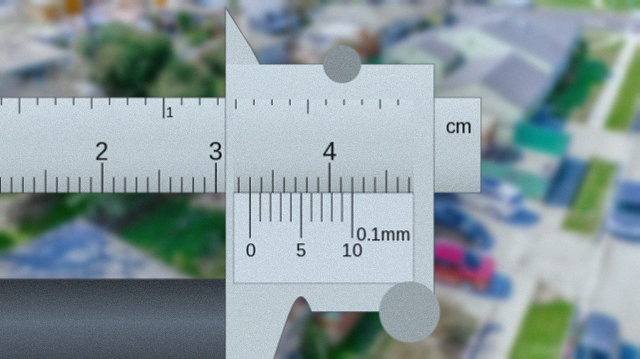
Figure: 33.0mm
